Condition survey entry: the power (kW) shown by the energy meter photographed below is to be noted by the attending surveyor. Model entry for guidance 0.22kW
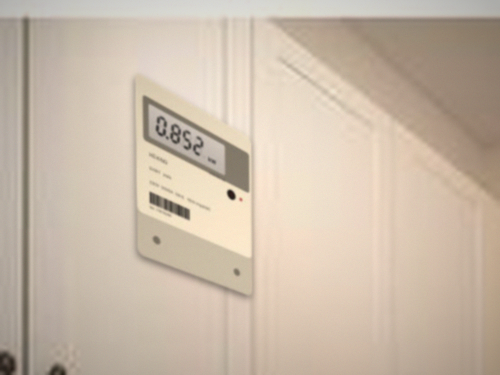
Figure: 0.852kW
